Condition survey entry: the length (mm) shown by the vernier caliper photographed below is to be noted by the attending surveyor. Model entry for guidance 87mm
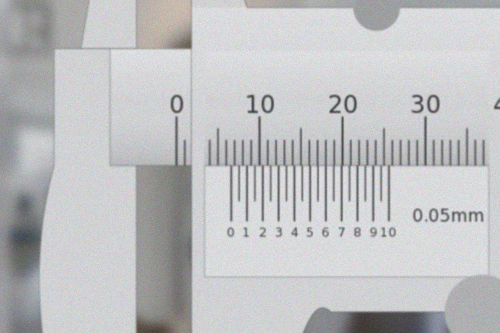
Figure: 6.6mm
